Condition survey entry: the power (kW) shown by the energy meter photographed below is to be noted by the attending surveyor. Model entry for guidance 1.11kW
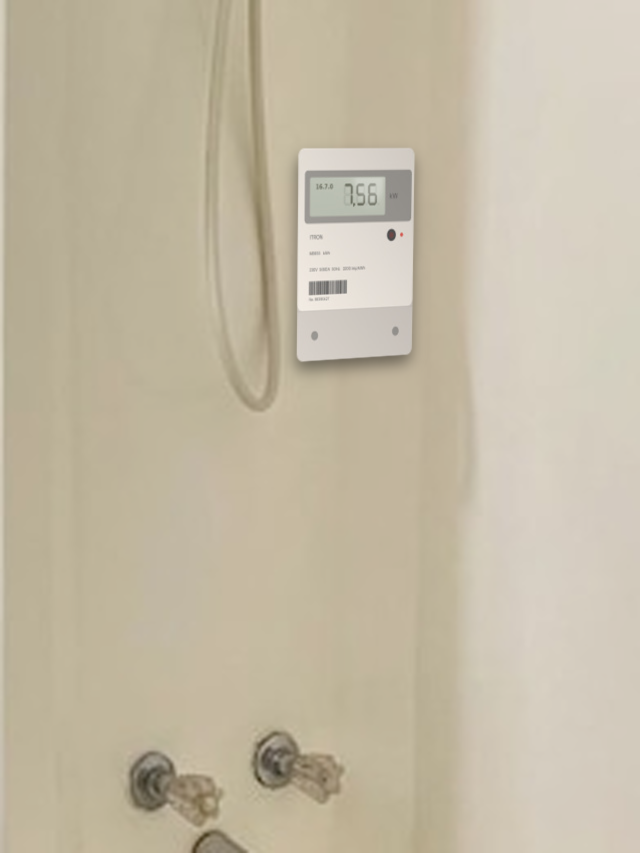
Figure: 7.56kW
